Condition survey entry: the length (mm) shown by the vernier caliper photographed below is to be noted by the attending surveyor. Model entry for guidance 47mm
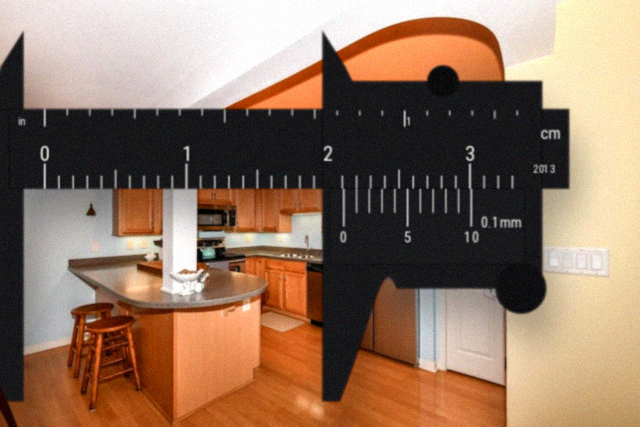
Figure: 21.1mm
